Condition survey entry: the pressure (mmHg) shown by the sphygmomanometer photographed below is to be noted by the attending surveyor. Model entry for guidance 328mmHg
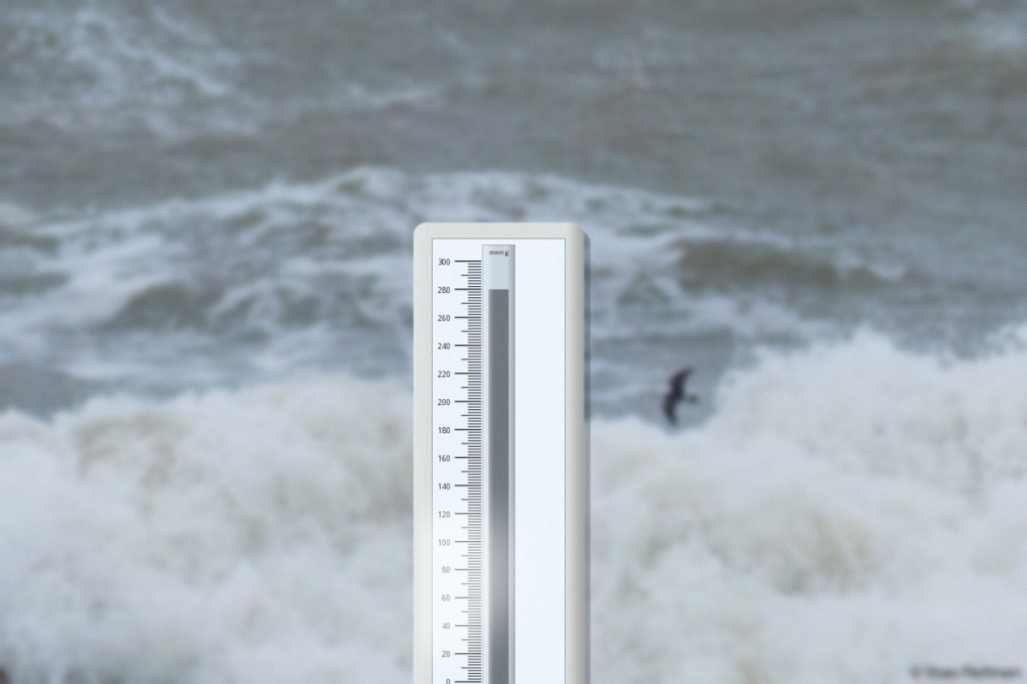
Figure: 280mmHg
